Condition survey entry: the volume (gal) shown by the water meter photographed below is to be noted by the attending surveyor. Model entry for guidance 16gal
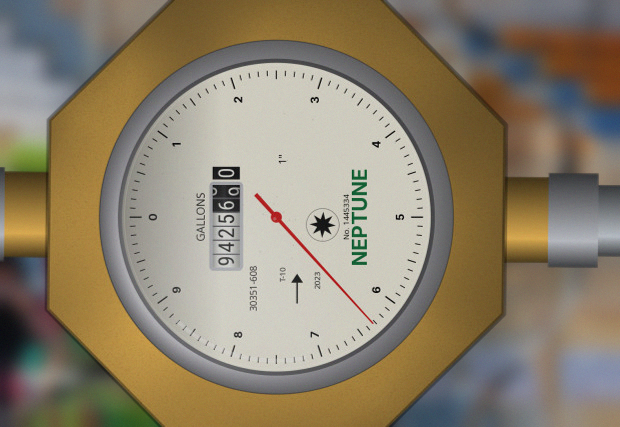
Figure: 9425686.3gal
